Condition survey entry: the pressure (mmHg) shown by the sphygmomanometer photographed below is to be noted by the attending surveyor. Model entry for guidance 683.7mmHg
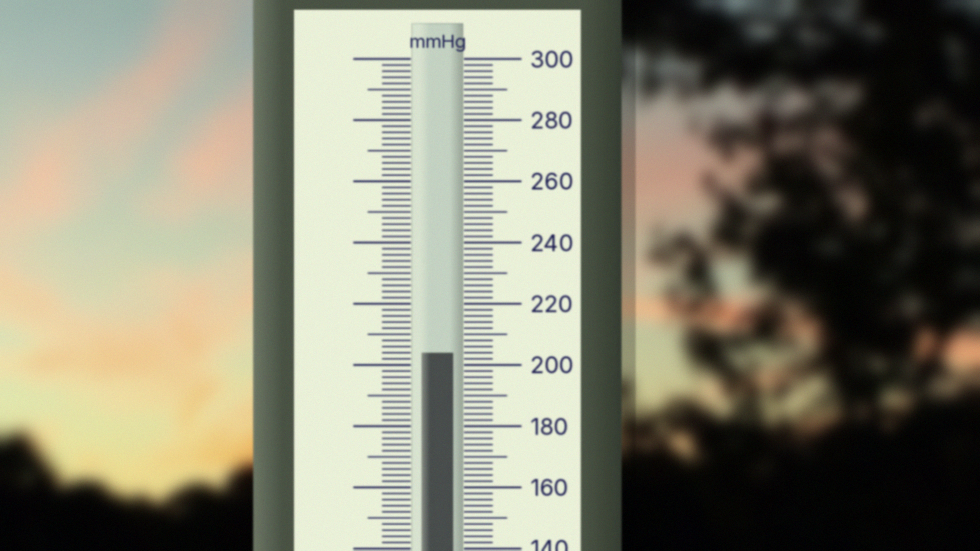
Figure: 204mmHg
